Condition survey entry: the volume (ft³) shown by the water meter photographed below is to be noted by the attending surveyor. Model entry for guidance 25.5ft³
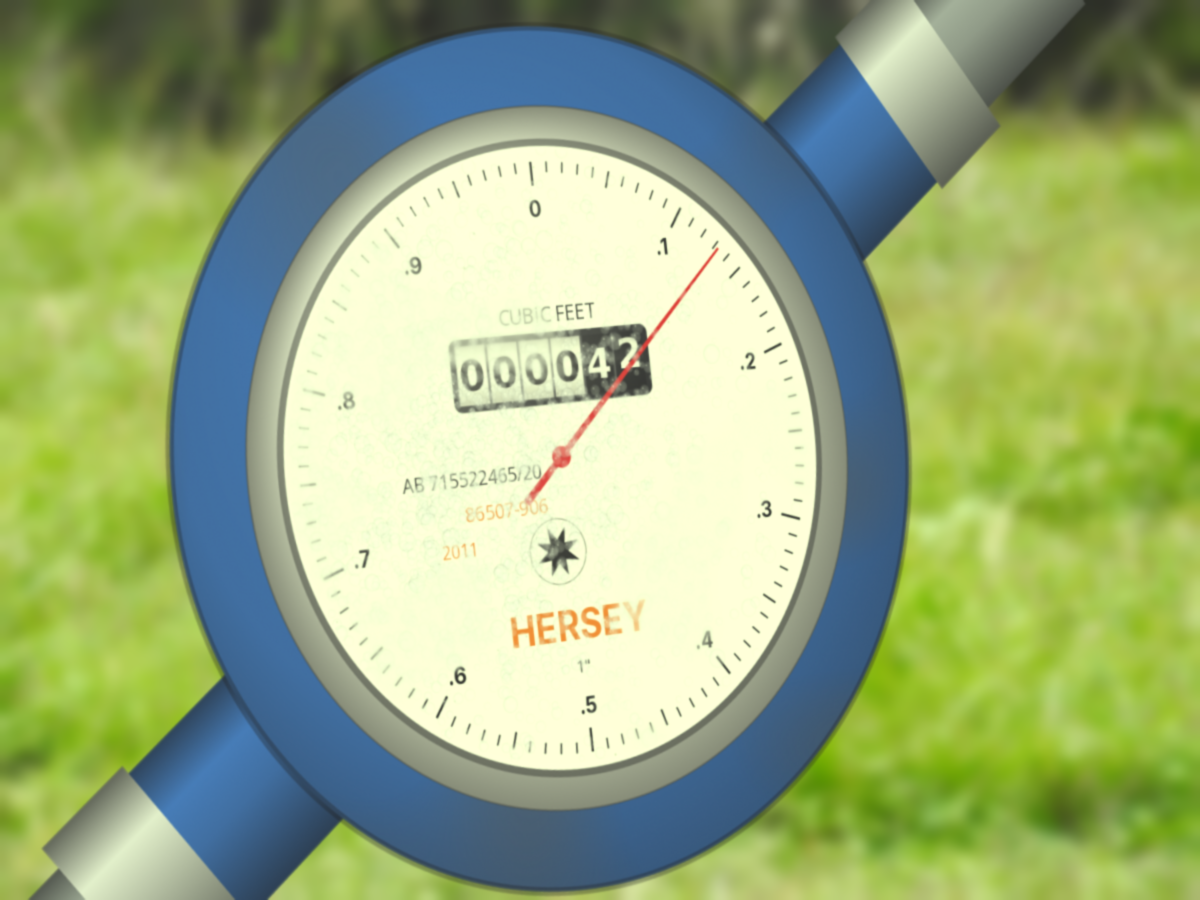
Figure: 42.13ft³
